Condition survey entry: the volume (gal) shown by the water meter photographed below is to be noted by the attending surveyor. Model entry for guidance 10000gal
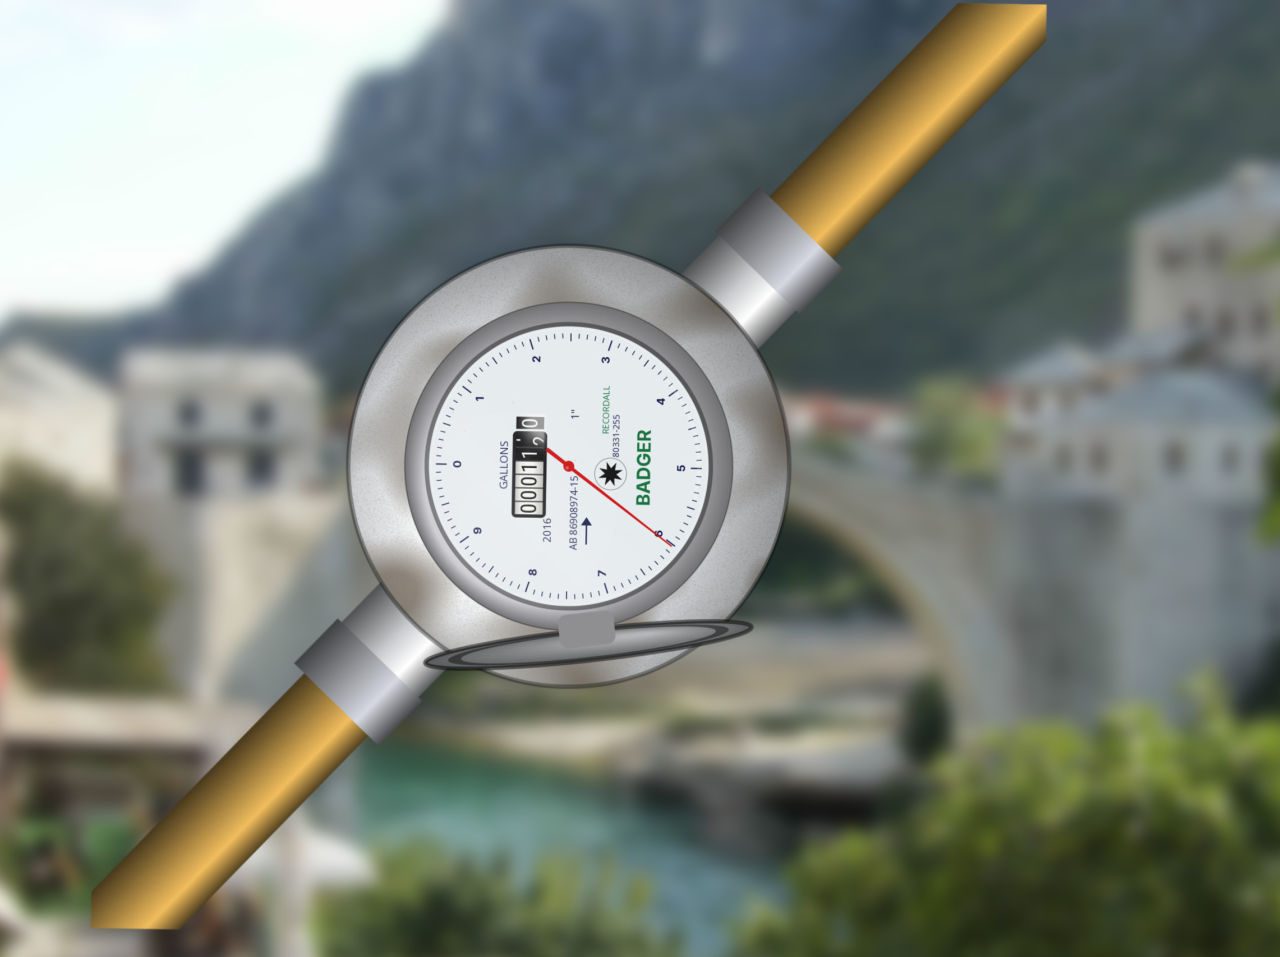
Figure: 1116.0gal
